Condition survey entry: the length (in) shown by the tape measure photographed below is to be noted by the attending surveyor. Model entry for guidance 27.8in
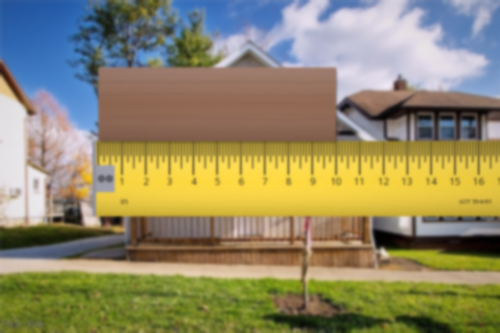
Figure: 10in
